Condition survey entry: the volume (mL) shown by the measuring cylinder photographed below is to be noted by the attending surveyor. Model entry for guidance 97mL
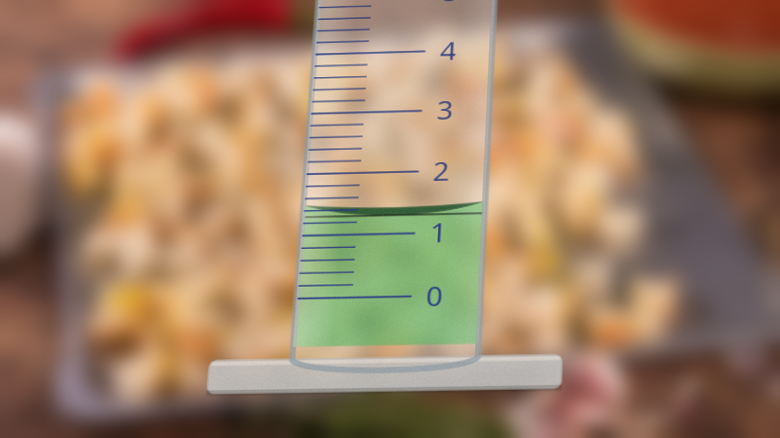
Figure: 1.3mL
